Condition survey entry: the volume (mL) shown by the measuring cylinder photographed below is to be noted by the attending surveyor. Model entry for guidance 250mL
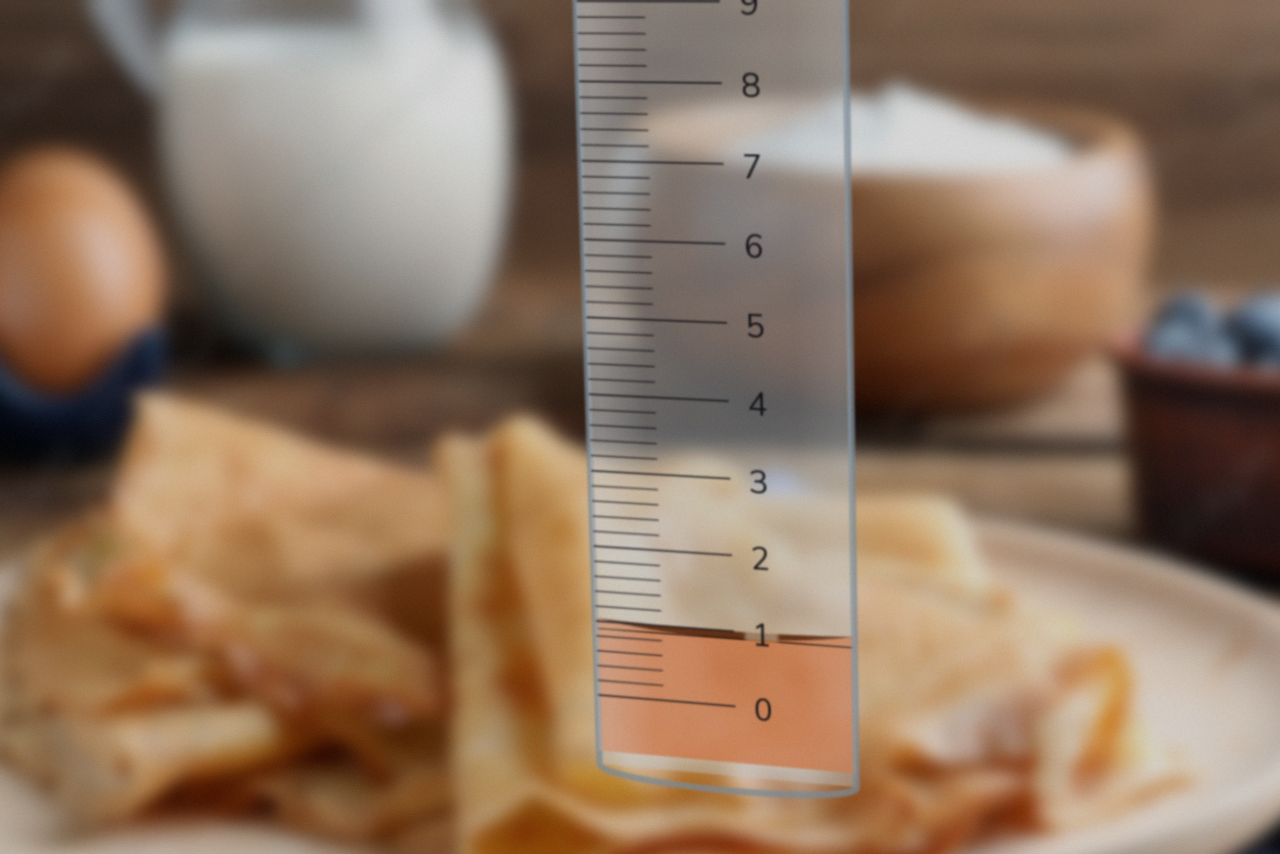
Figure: 0.9mL
